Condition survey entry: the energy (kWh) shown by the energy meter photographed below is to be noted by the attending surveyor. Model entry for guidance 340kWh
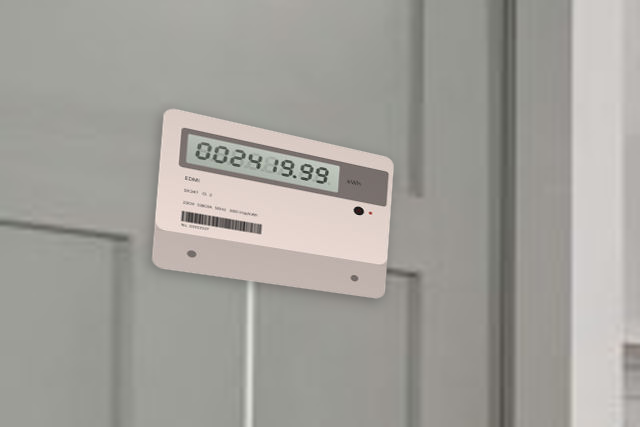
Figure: 2419.99kWh
